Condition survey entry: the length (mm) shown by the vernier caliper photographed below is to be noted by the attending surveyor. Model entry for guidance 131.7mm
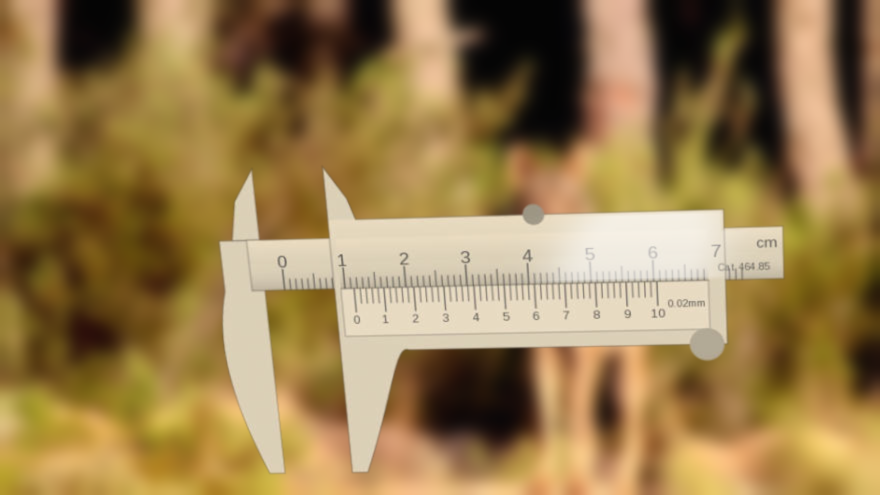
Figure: 11.5mm
